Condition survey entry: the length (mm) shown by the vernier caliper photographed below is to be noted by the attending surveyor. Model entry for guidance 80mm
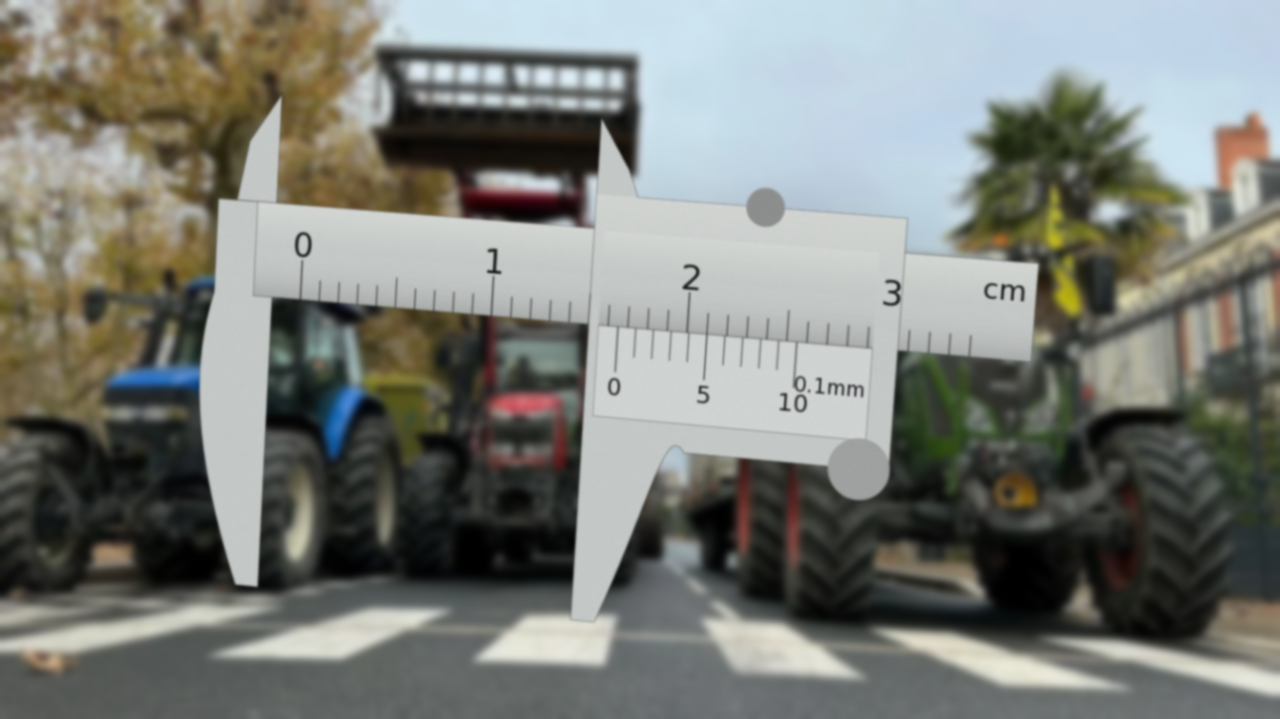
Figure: 16.5mm
